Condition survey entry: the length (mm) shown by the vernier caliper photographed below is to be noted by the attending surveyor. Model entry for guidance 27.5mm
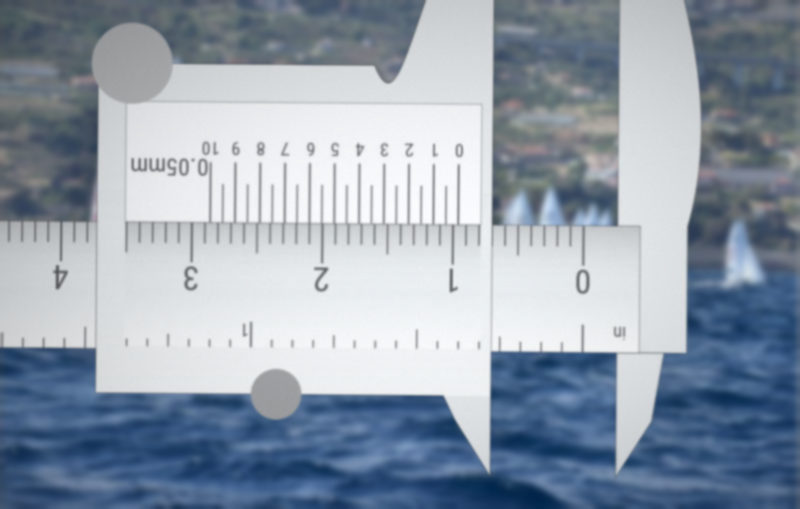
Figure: 9.6mm
